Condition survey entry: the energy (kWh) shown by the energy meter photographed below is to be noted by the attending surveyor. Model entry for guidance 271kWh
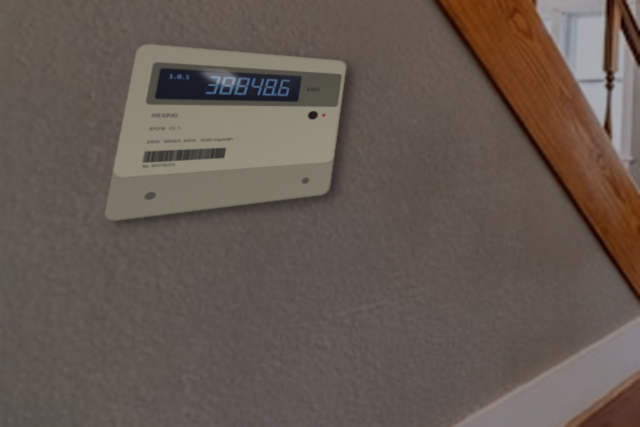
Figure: 38848.6kWh
